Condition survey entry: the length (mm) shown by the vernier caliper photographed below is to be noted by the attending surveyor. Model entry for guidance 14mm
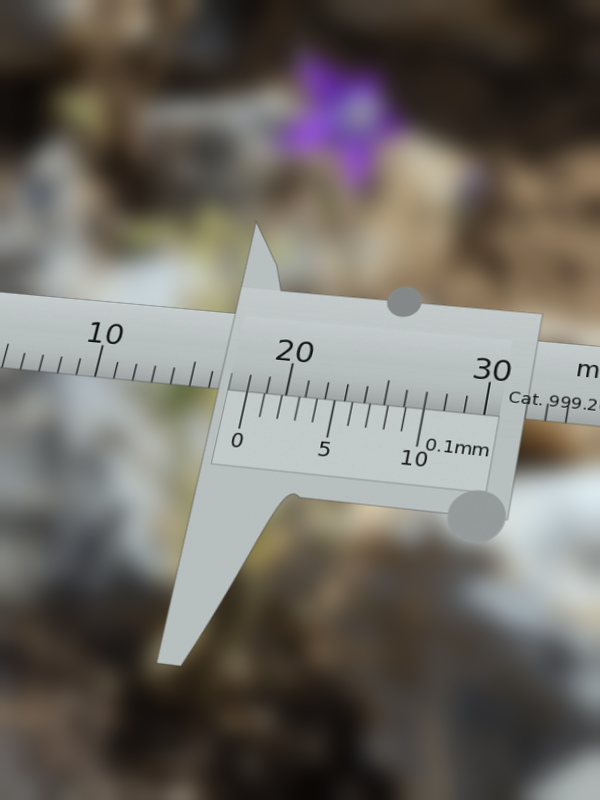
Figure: 18.0mm
